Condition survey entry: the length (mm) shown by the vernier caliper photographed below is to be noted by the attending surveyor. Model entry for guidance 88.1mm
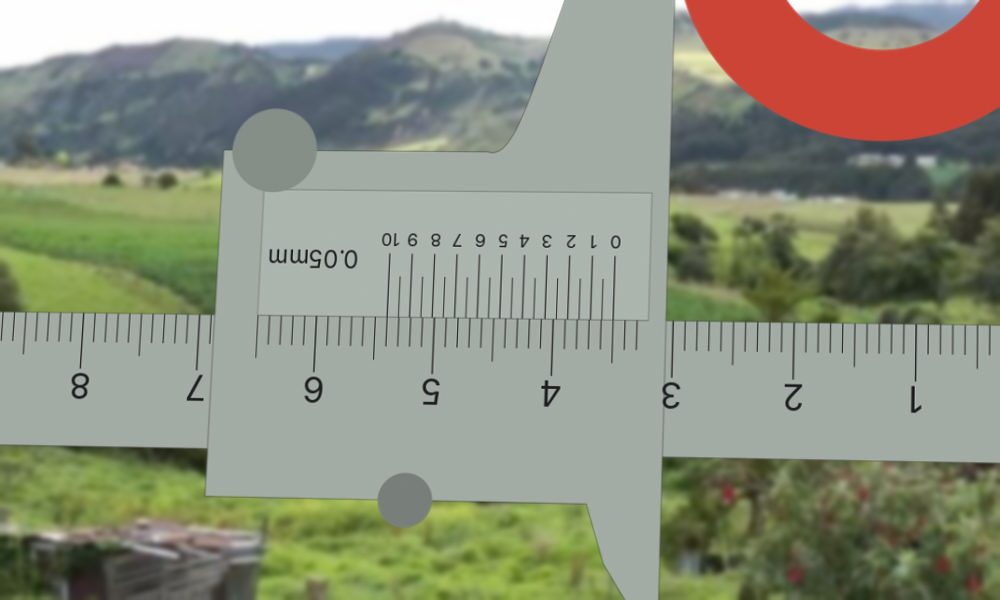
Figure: 35.0mm
